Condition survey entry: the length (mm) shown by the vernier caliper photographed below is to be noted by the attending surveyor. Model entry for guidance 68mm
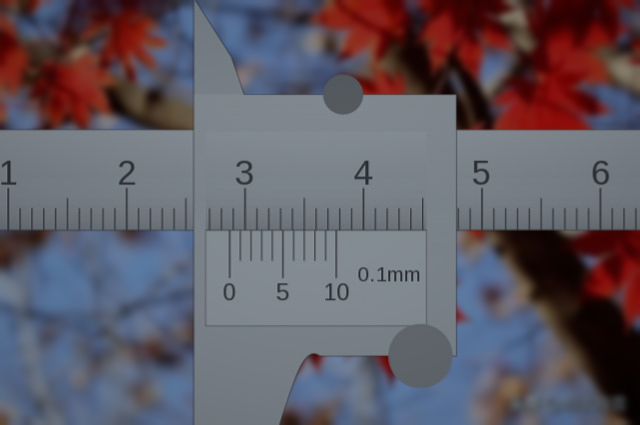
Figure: 28.7mm
